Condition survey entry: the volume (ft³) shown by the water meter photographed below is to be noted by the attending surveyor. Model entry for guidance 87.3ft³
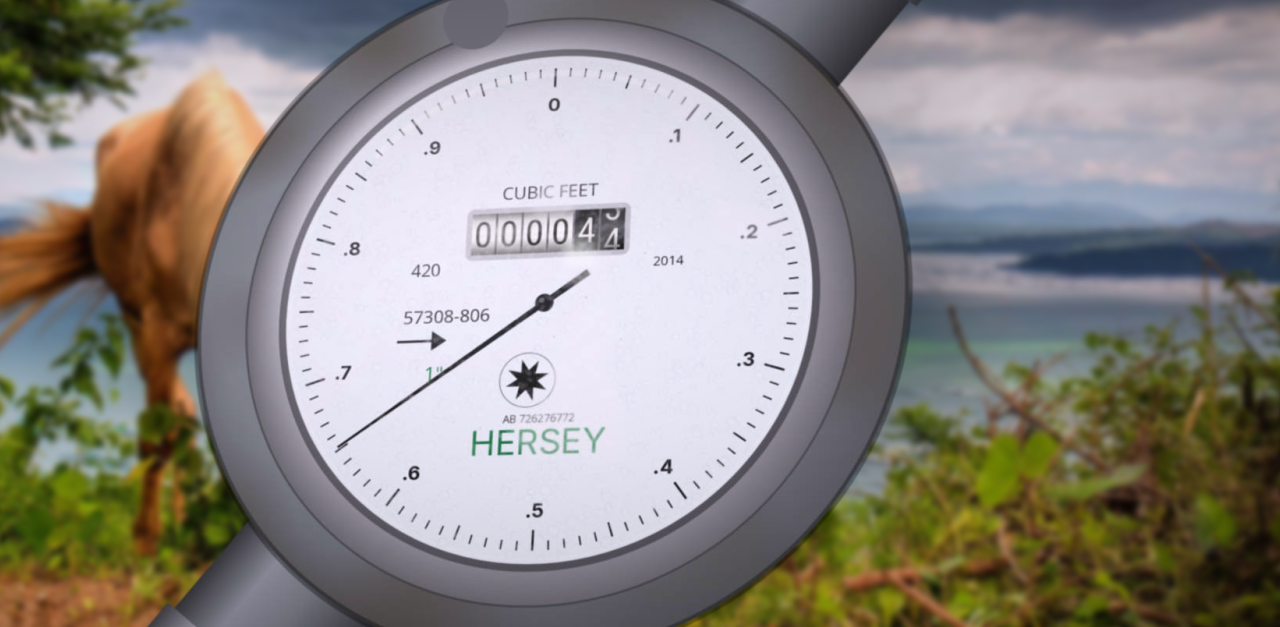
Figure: 43.65ft³
